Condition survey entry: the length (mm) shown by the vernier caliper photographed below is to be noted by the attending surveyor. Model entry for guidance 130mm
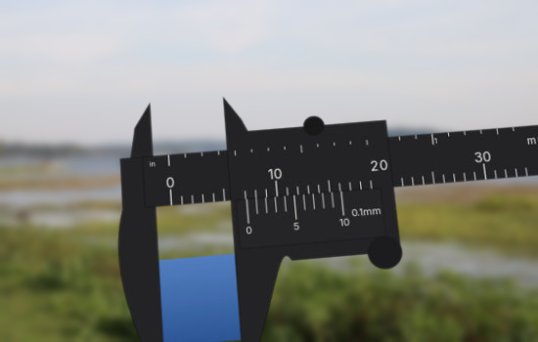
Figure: 7.1mm
